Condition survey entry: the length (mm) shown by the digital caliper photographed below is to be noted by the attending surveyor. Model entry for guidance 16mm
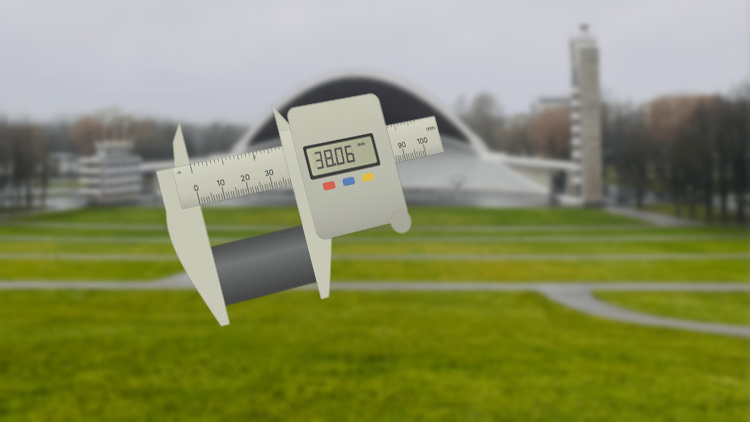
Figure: 38.06mm
